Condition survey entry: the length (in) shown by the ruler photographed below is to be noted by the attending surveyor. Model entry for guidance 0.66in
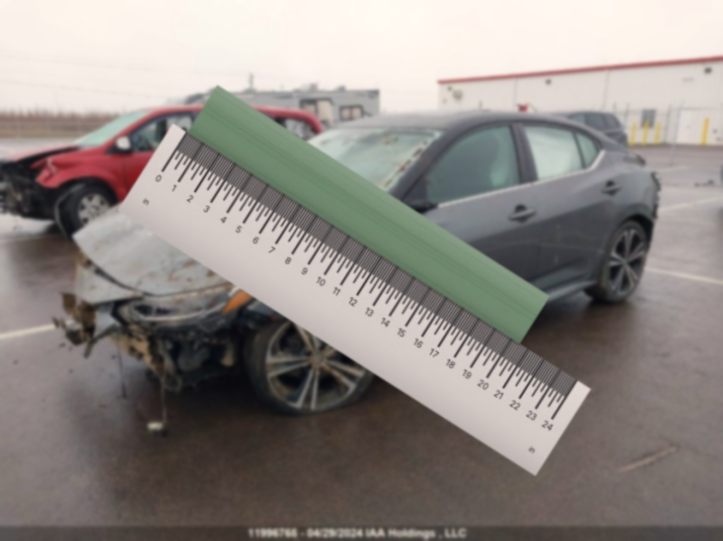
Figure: 20.5in
